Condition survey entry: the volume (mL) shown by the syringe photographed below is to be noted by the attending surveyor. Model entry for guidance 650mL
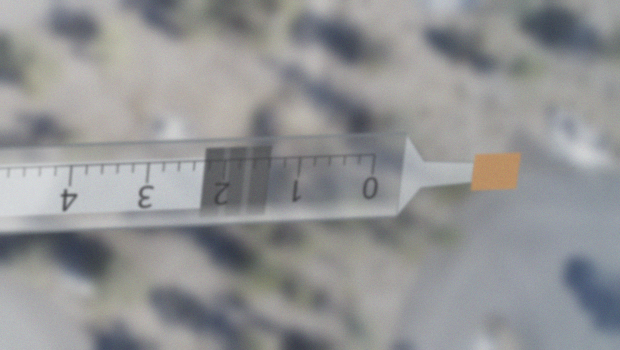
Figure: 1.4mL
